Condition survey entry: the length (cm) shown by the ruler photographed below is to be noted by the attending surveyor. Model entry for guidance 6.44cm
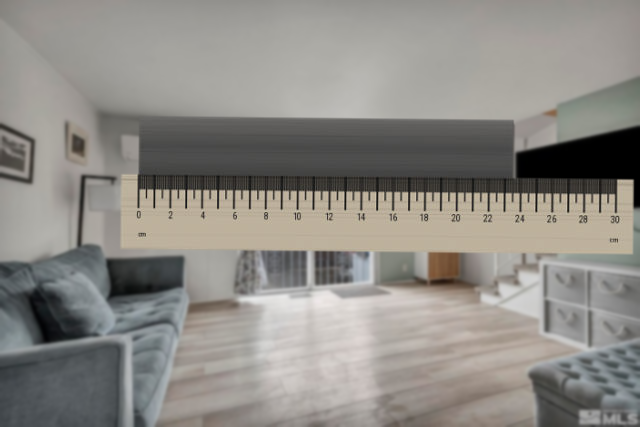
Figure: 23.5cm
